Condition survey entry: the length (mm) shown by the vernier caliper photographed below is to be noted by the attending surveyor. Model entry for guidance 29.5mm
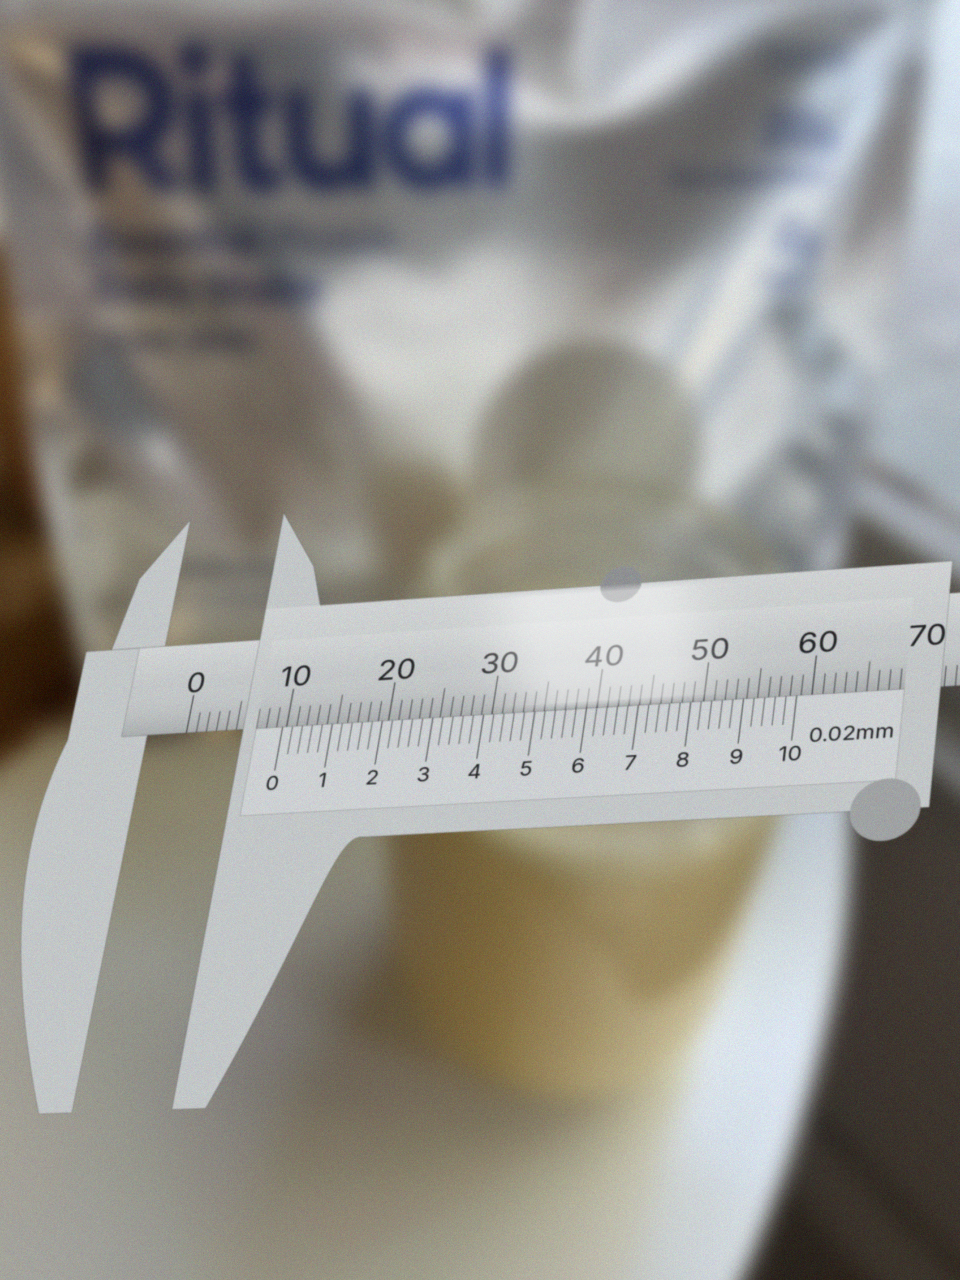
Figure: 9.6mm
